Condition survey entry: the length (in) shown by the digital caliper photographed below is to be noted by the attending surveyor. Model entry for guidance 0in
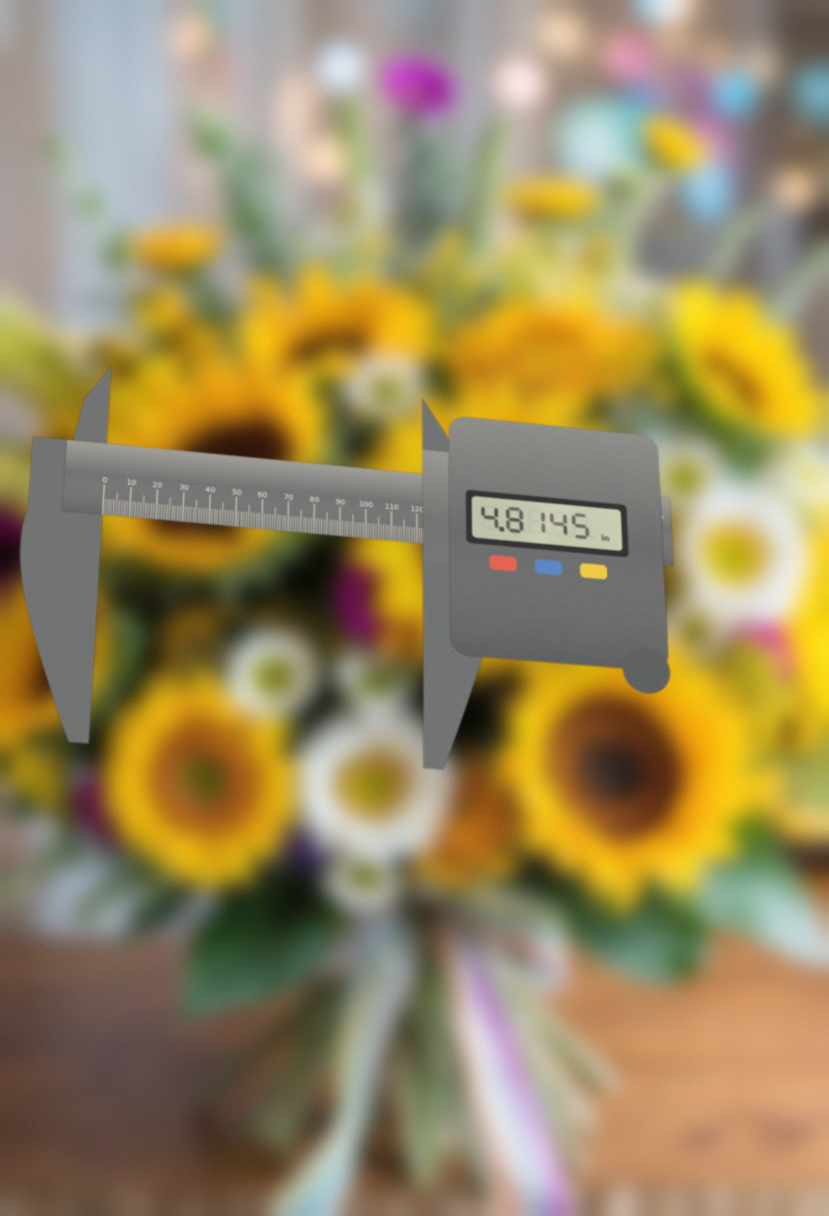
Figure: 4.8145in
